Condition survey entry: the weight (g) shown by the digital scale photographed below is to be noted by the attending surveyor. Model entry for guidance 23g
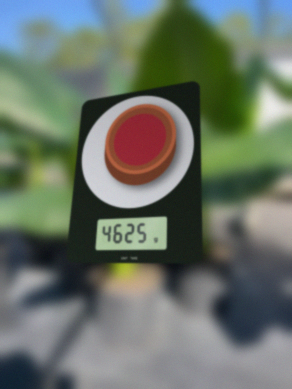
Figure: 4625g
